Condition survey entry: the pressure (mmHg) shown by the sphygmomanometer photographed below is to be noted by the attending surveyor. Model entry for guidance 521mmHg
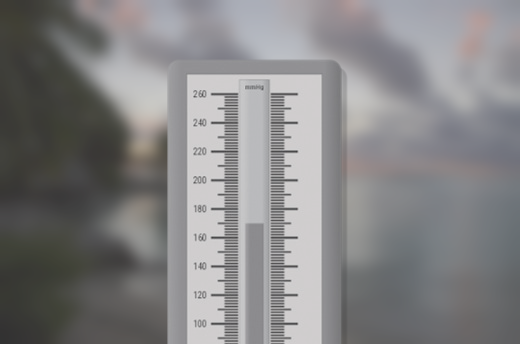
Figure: 170mmHg
